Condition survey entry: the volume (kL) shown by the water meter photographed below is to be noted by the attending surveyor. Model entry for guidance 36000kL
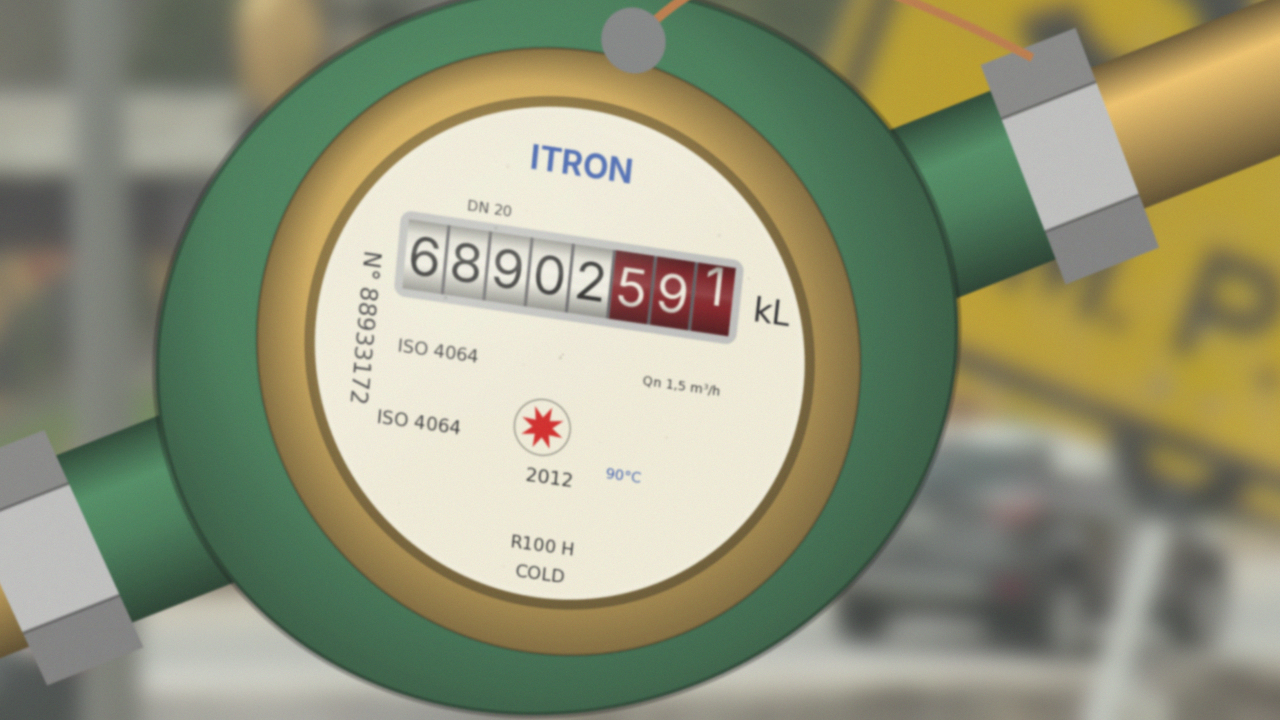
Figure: 68902.591kL
